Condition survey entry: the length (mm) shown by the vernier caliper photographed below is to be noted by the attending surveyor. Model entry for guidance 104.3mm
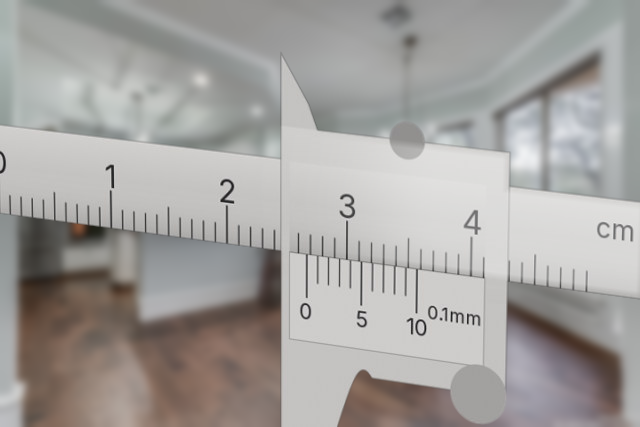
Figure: 26.7mm
